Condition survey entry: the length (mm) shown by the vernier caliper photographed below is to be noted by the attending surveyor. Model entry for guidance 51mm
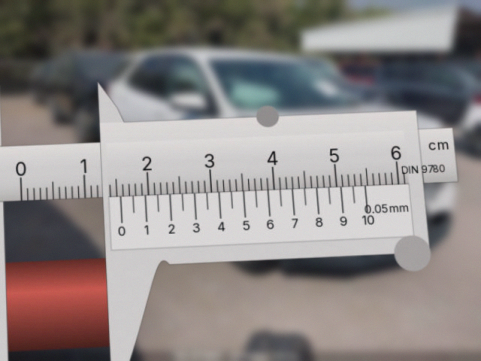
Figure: 15.6mm
